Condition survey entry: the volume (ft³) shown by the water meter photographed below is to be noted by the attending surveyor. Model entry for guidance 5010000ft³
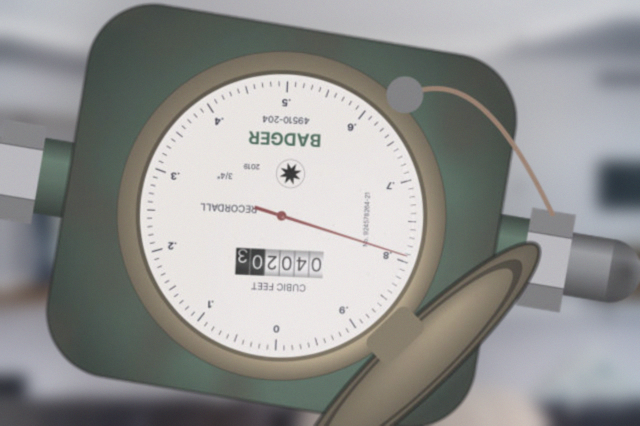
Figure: 40202.79ft³
